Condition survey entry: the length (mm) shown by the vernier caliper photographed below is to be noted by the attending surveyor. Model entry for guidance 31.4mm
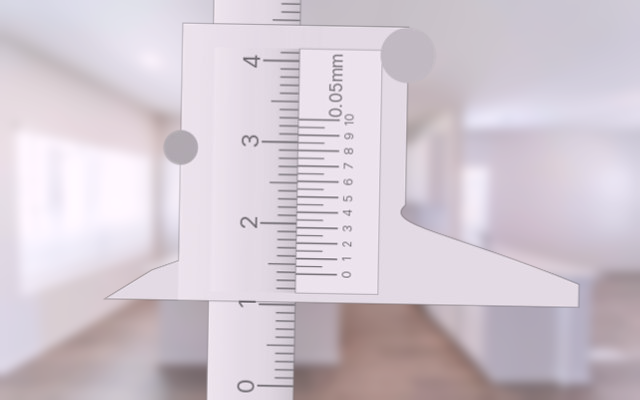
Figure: 13.8mm
